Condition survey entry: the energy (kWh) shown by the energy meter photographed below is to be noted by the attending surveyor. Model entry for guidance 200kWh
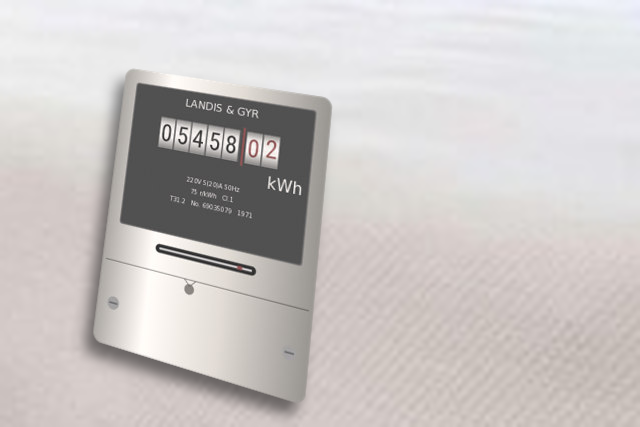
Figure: 5458.02kWh
